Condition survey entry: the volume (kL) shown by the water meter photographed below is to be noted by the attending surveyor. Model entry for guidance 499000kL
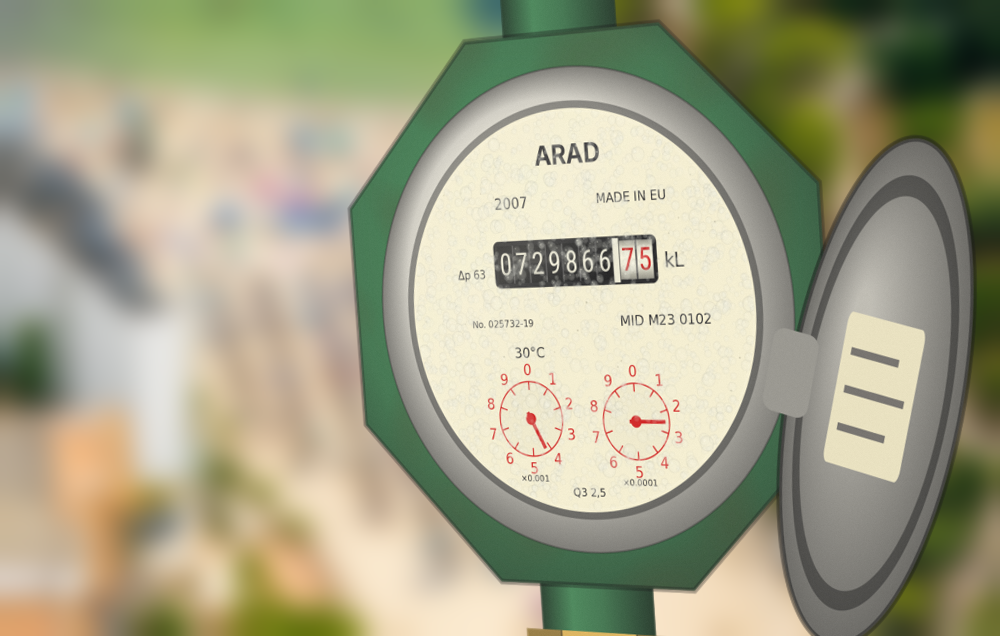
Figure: 729866.7542kL
